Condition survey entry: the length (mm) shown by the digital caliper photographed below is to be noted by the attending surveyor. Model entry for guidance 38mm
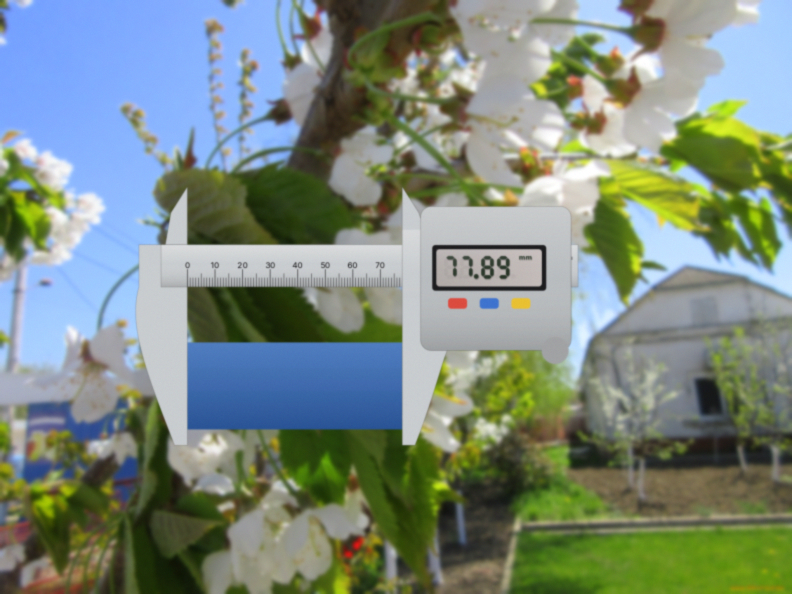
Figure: 77.89mm
